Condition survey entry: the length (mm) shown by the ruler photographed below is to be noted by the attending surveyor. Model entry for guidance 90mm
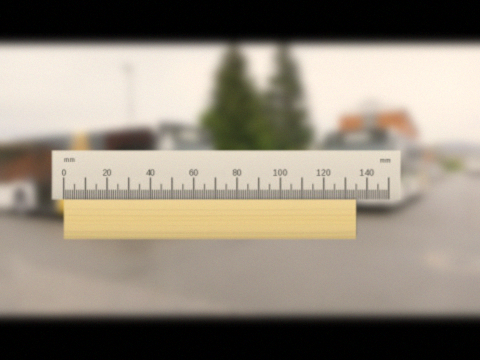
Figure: 135mm
